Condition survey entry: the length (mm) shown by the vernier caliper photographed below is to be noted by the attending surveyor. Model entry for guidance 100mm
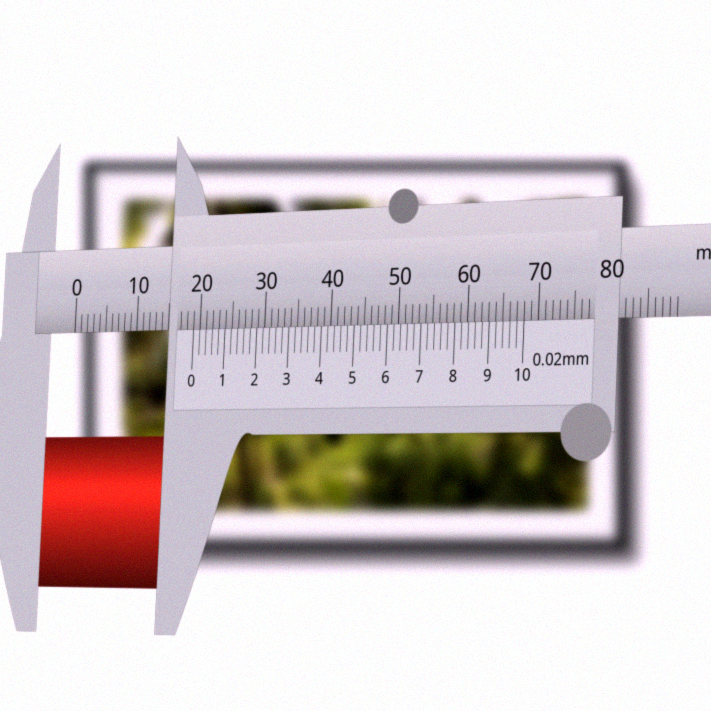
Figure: 19.0mm
